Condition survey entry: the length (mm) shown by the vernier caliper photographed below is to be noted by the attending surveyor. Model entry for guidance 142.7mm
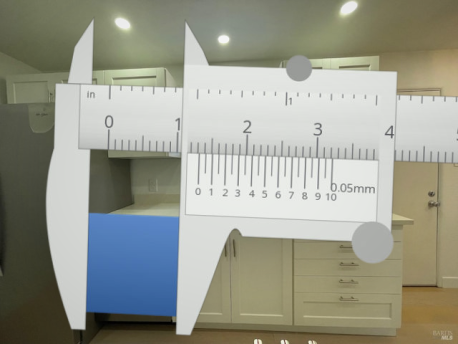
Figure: 13.2mm
